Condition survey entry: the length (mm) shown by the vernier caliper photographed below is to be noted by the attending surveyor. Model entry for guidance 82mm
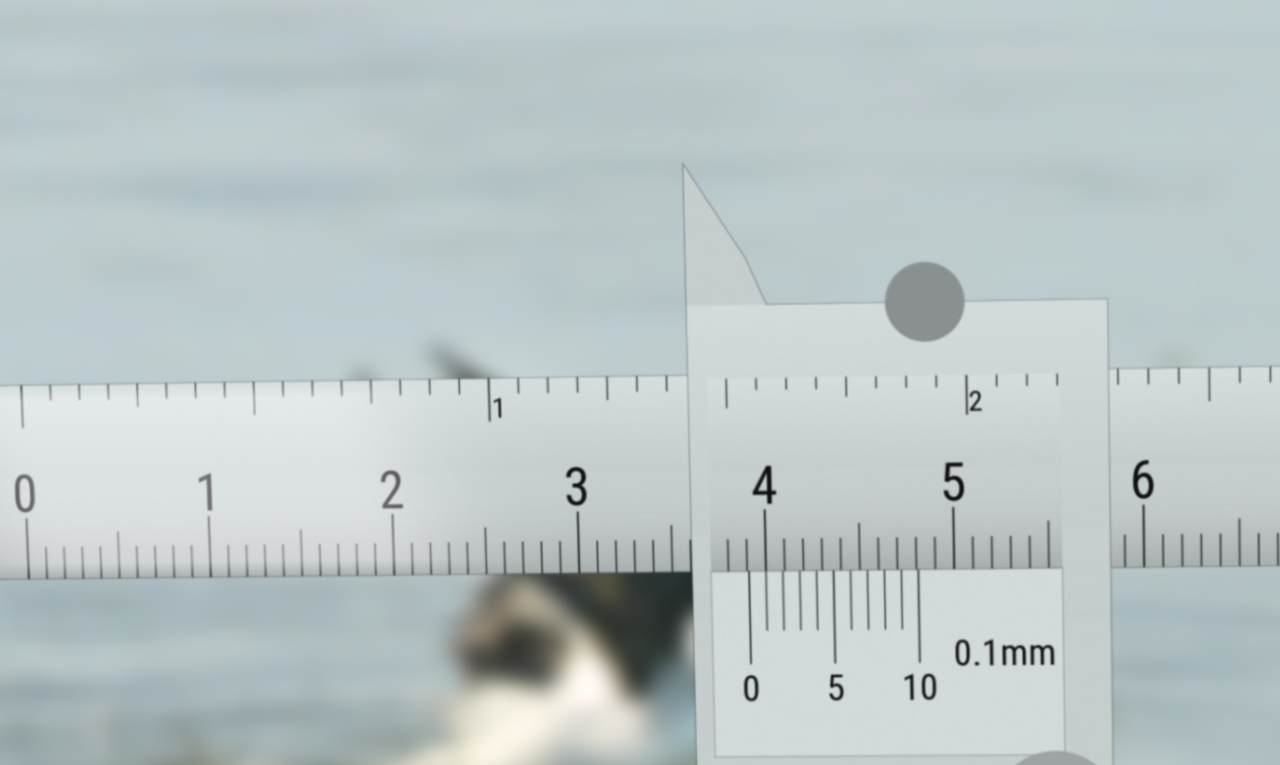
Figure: 39.1mm
